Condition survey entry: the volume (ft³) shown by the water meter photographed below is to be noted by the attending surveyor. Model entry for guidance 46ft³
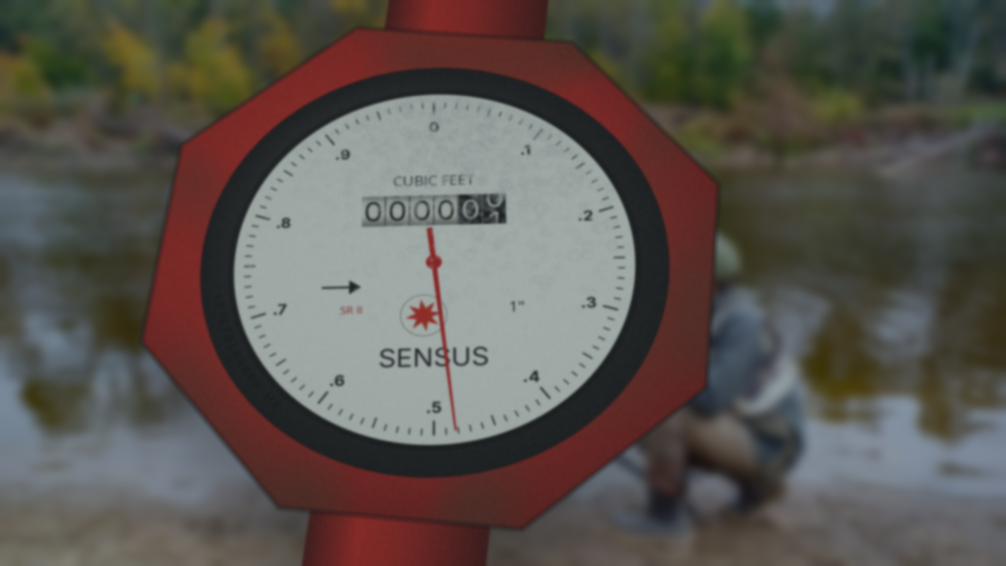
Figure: 0.48ft³
